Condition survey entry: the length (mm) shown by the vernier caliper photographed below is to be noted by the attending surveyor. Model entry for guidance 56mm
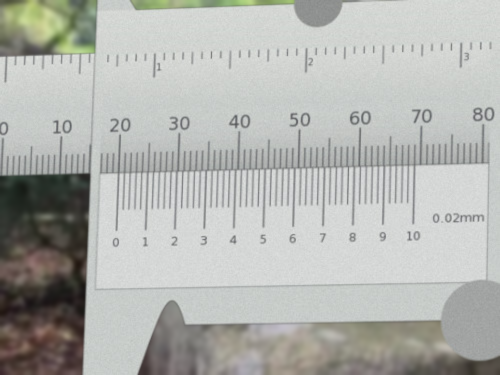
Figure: 20.0mm
